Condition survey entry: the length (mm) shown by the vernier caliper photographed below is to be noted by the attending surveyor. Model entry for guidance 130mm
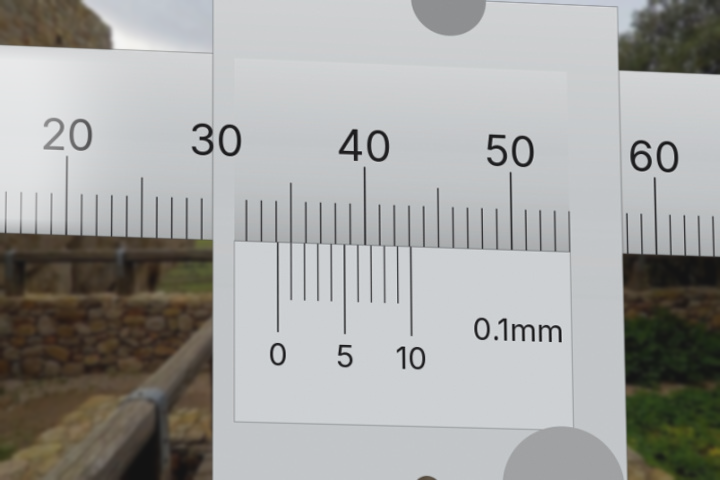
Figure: 34.1mm
